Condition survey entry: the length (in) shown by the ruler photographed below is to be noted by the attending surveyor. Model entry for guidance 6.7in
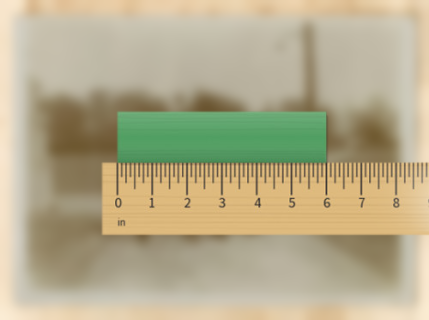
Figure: 6in
